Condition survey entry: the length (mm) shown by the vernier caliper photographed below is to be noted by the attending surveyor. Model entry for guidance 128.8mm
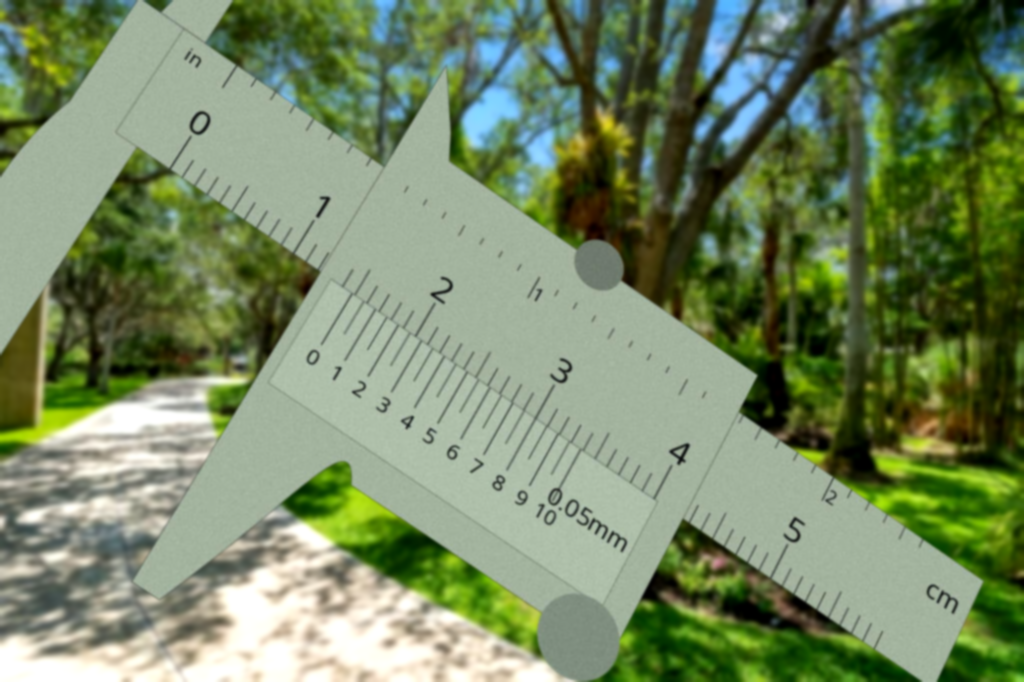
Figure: 14.8mm
